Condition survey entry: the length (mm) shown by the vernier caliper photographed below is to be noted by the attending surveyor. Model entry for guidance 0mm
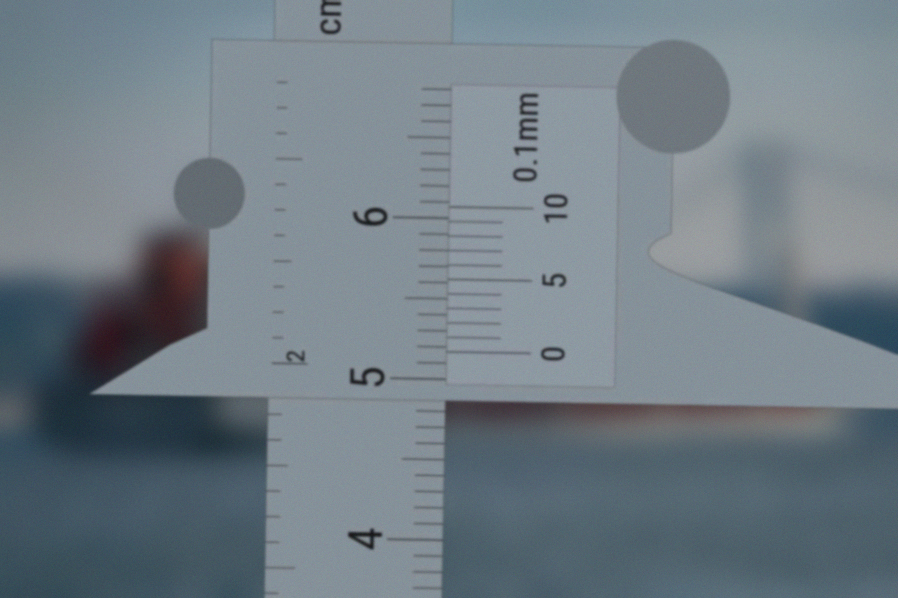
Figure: 51.7mm
